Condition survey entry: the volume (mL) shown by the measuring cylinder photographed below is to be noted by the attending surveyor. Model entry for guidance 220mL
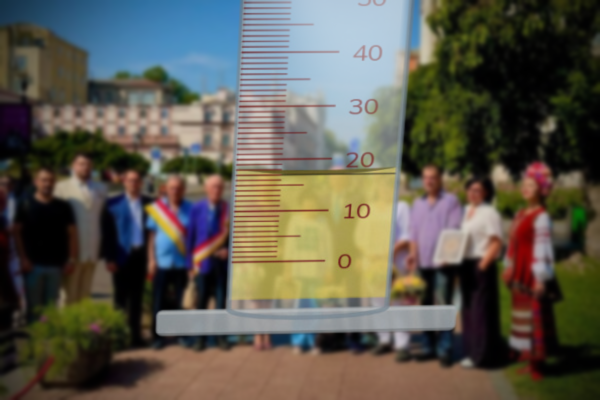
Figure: 17mL
